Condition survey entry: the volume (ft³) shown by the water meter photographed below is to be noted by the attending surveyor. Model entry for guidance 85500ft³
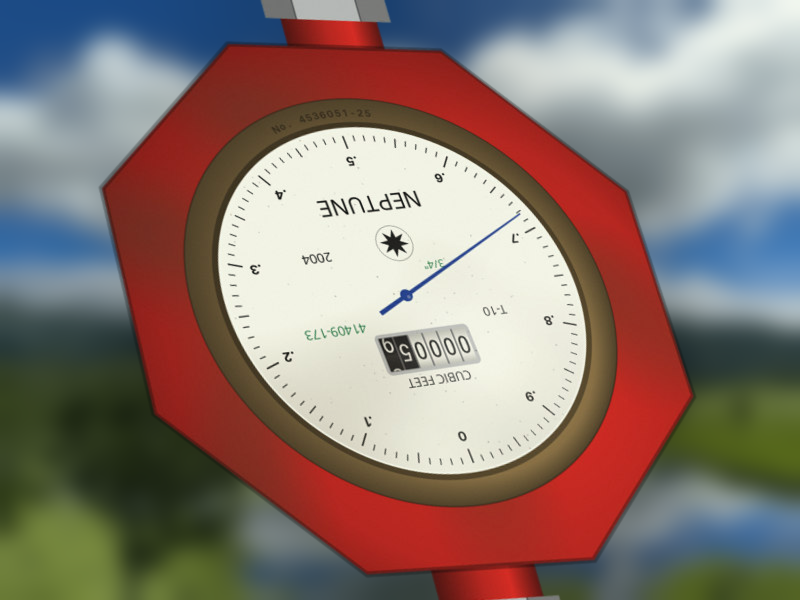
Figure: 58.68ft³
